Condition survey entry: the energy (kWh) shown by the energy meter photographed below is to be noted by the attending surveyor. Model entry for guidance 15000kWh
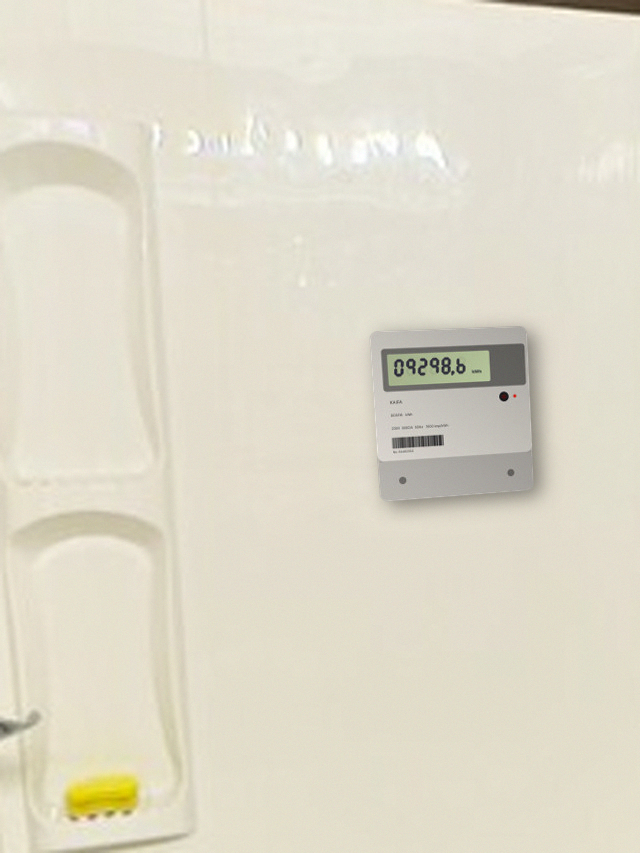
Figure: 9298.6kWh
